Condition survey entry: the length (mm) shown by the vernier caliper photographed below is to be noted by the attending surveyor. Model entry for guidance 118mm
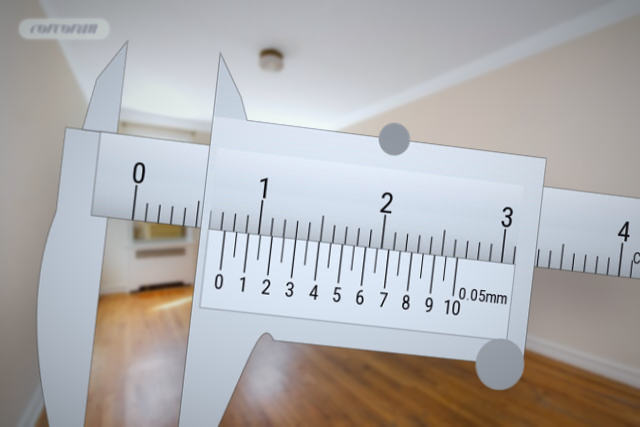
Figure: 7.3mm
